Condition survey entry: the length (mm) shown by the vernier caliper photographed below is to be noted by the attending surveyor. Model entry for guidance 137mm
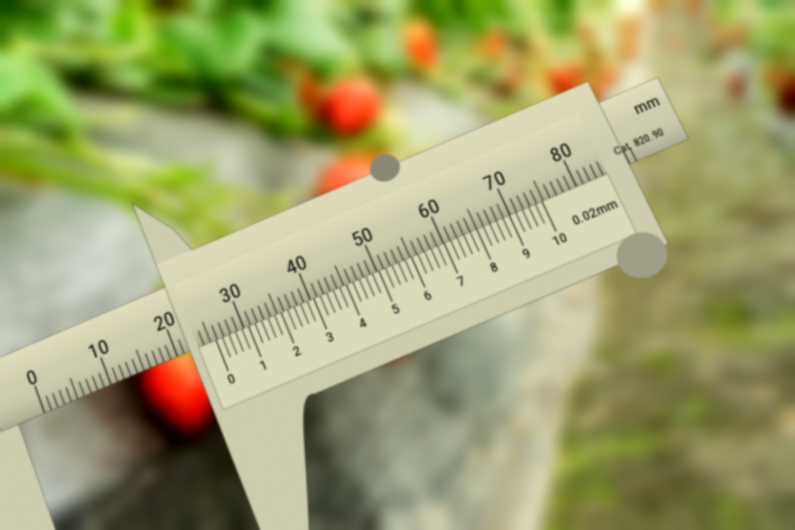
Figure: 25.8mm
